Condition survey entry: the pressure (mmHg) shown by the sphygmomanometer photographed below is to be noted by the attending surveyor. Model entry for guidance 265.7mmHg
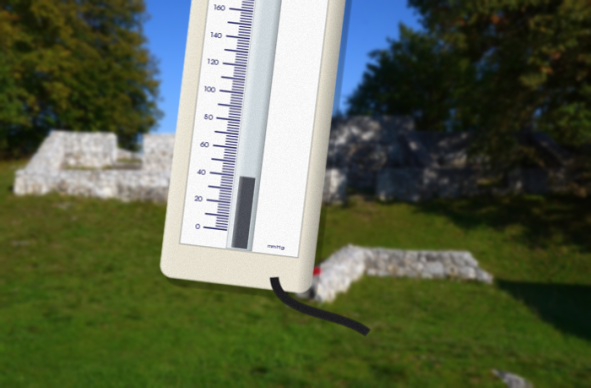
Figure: 40mmHg
